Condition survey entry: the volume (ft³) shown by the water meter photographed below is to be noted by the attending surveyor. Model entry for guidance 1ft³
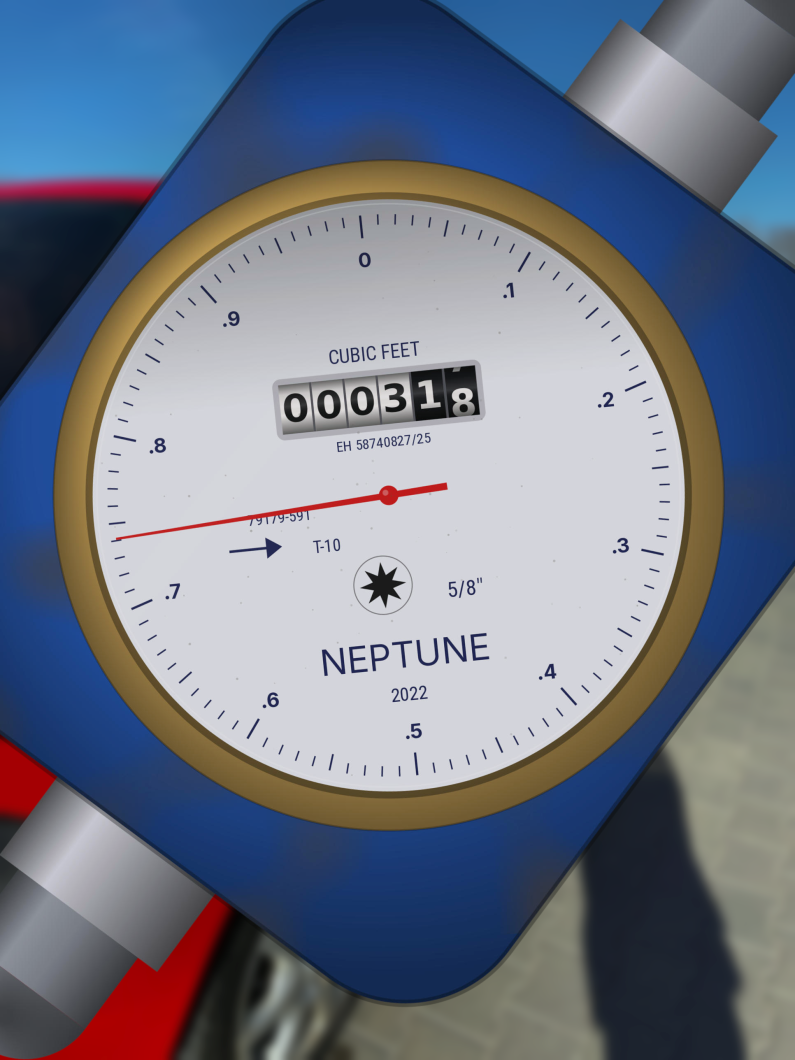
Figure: 317.74ft³
